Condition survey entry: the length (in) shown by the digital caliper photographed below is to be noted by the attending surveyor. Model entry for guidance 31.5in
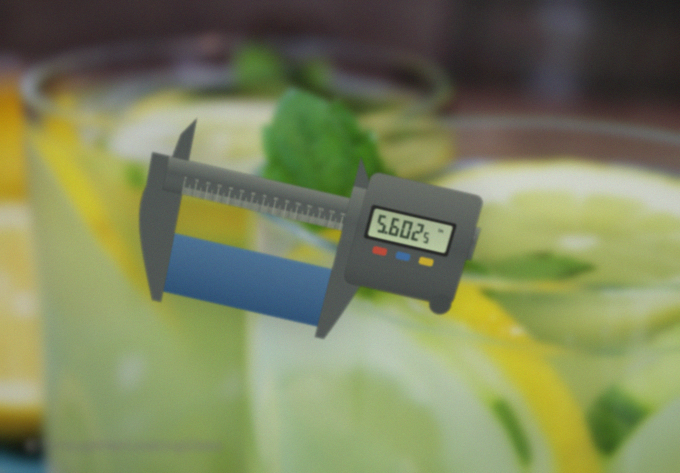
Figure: 5.6025in
